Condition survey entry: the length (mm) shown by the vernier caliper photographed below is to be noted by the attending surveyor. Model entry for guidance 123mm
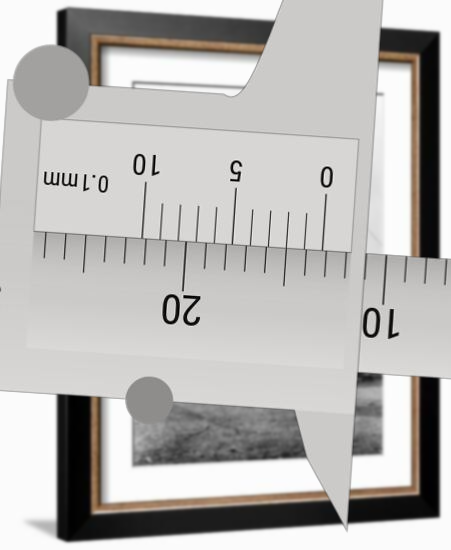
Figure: 13.2mm
